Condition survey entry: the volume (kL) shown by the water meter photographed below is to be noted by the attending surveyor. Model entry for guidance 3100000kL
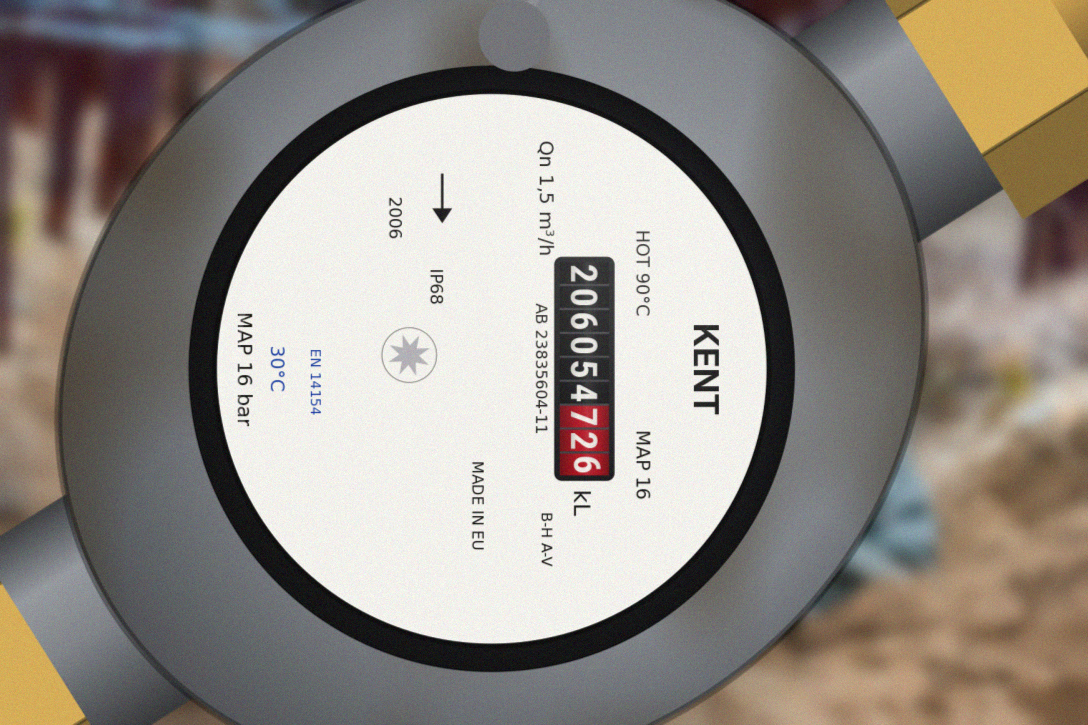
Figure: 206054.726kL
